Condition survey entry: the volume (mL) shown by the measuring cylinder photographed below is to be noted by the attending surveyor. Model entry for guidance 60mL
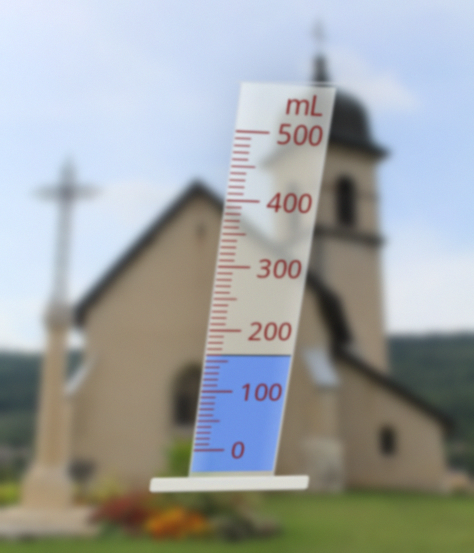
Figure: 160mL
